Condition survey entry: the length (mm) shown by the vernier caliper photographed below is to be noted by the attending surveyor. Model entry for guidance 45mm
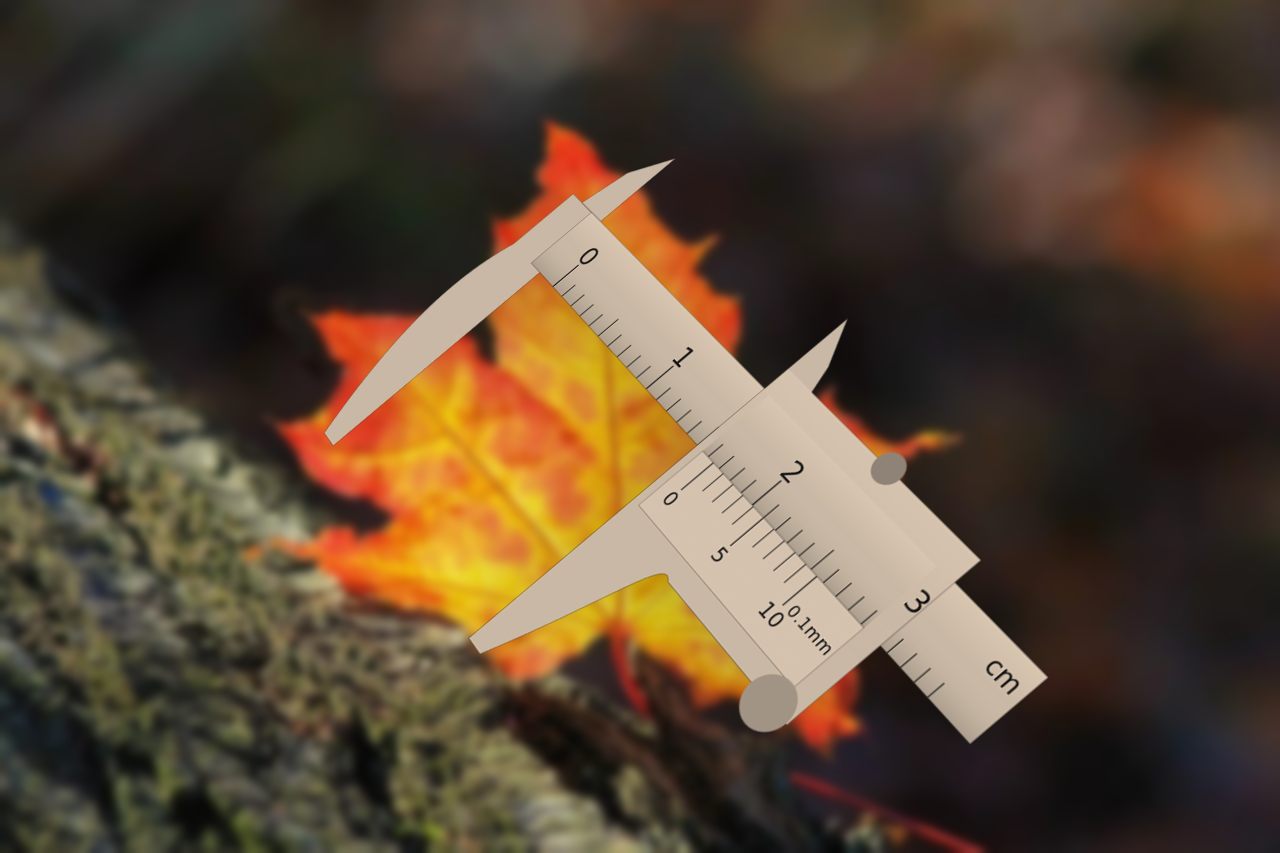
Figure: 16.5mm
